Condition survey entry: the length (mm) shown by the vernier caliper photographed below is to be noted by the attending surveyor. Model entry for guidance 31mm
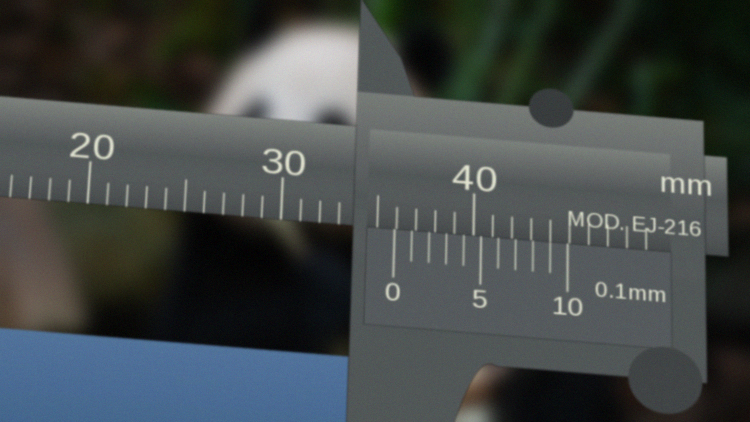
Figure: 35.9mm
